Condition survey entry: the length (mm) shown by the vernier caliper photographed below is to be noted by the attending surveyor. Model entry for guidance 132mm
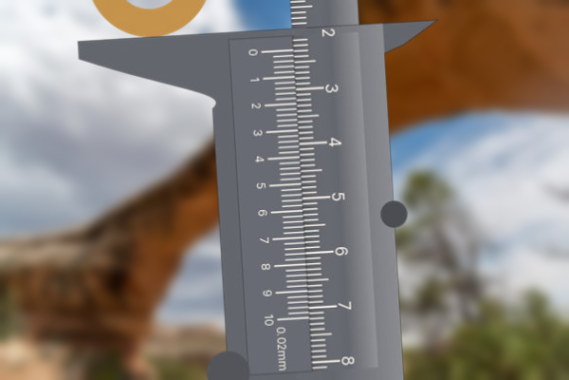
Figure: 22.8mm
